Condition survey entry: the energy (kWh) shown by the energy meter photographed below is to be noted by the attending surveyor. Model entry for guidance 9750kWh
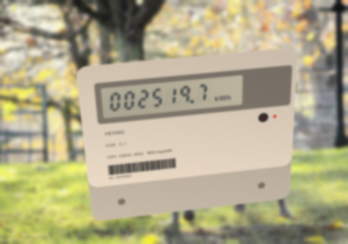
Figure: 2519.7kWh
